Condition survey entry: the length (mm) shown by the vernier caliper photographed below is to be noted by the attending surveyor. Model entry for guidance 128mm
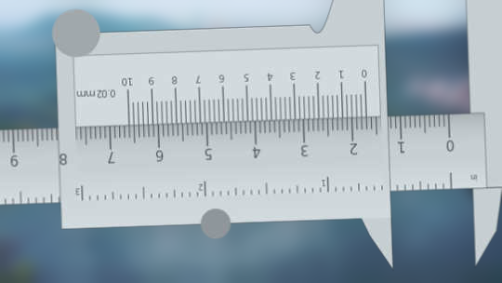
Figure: 17.0mm
